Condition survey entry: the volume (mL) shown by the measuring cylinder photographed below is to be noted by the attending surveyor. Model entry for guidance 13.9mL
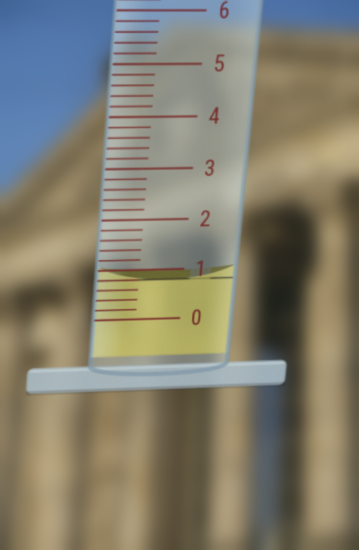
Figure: 0.8mL
